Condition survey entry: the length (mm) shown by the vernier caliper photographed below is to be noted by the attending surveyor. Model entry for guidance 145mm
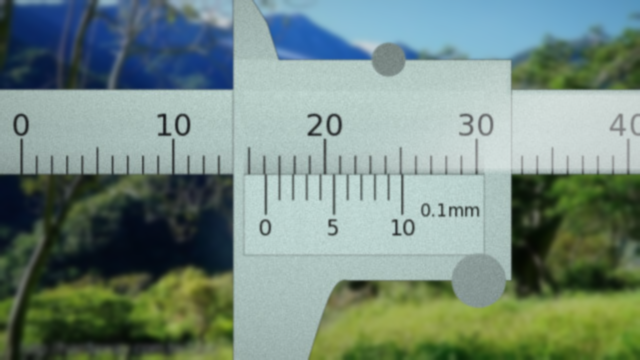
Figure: 16.1mm
